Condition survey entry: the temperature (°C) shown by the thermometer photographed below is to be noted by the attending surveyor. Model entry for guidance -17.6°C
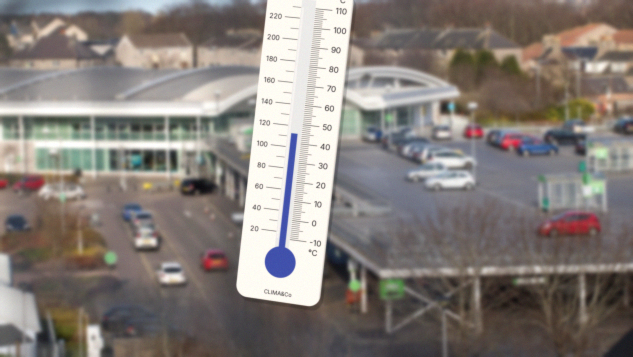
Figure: 45°C
